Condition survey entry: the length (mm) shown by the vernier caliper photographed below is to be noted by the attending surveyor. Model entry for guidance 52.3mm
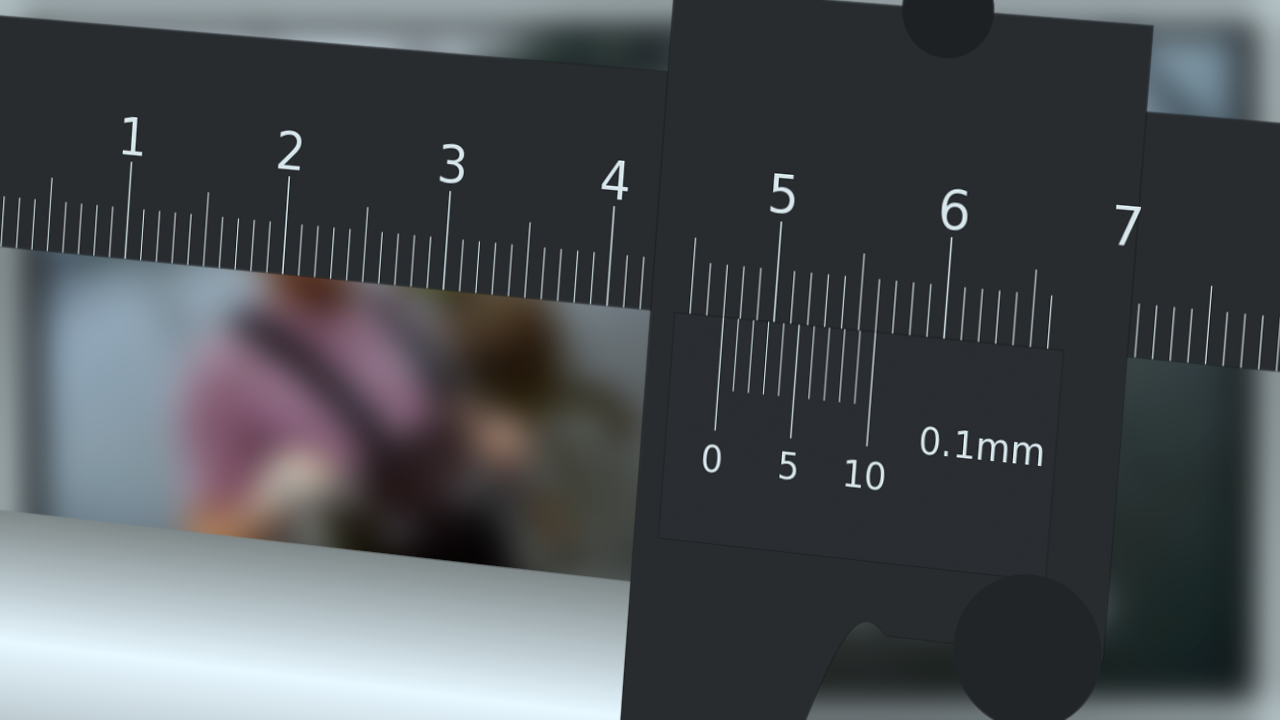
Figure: 47.0mm
